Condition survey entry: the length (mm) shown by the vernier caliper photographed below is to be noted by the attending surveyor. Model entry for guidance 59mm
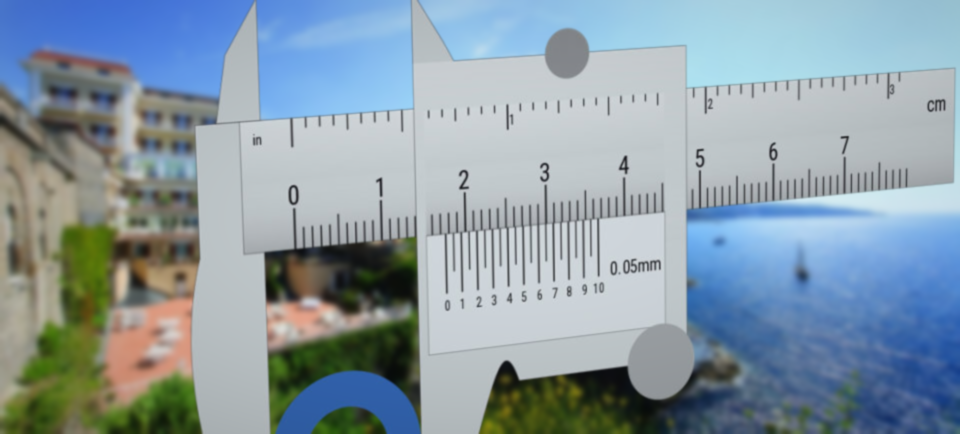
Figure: 17.6mm
